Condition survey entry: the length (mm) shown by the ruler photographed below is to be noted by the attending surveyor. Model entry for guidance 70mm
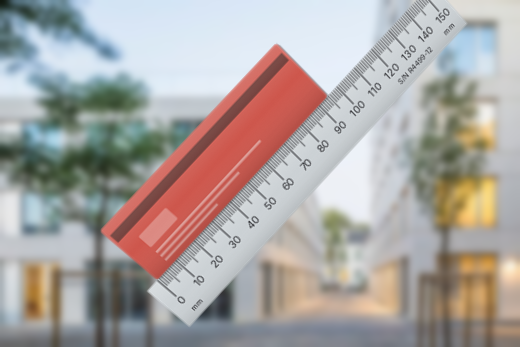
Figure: 95mm
